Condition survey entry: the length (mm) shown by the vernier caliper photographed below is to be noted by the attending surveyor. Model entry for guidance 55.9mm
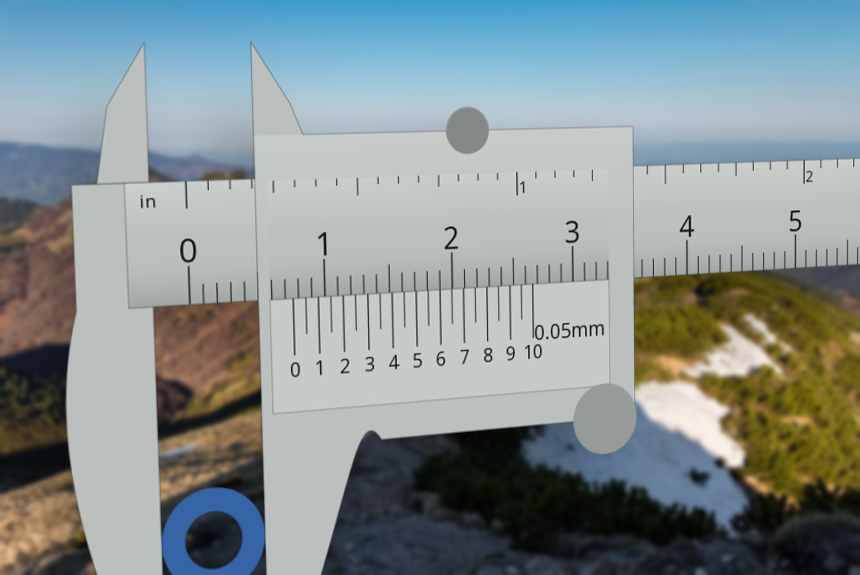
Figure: 7.6mm
